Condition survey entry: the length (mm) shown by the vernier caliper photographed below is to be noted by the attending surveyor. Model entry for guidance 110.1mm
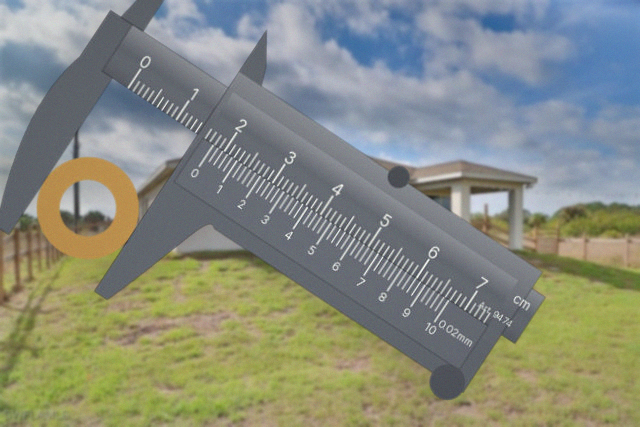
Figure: 17.8mm
